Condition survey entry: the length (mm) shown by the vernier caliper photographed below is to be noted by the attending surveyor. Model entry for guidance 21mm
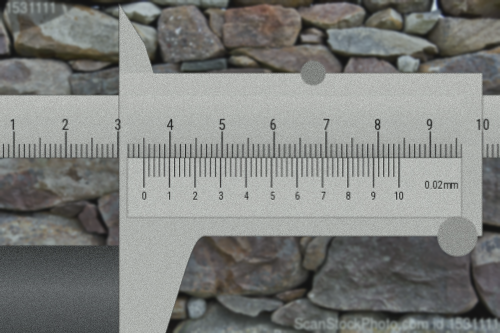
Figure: 35.0mm
